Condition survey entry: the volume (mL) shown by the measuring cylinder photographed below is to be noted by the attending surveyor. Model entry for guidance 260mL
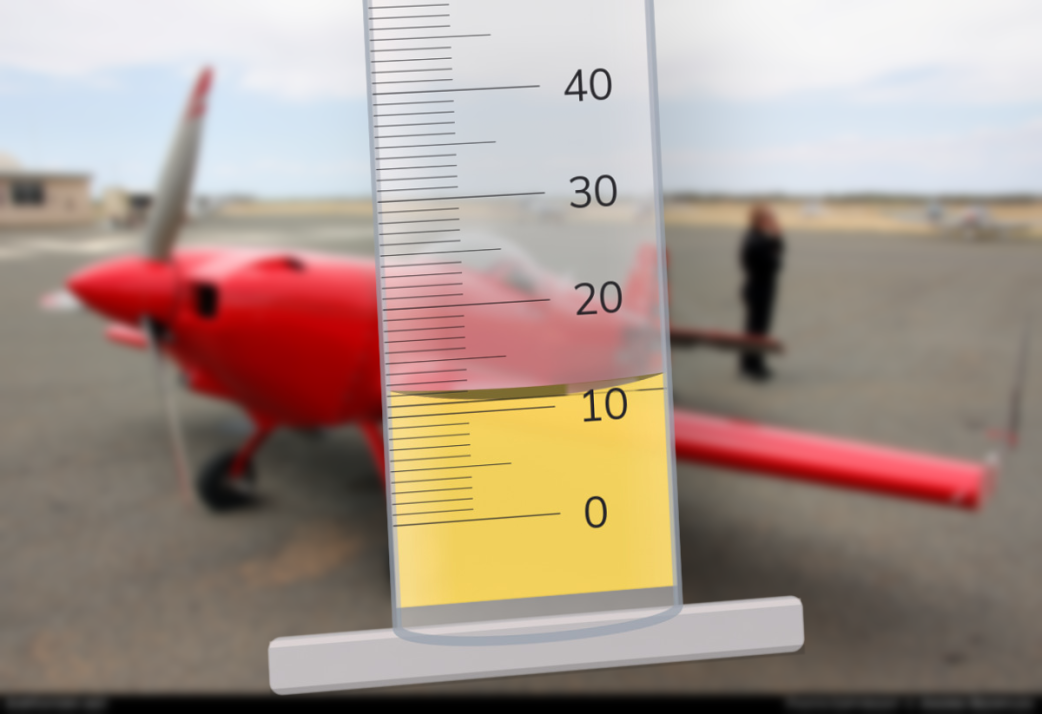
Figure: 11mL
